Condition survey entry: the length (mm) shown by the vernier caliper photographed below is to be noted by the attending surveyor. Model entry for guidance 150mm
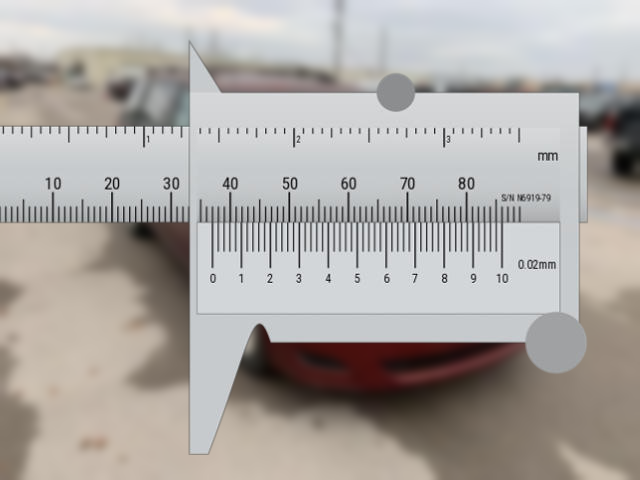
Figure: 37.0mm
